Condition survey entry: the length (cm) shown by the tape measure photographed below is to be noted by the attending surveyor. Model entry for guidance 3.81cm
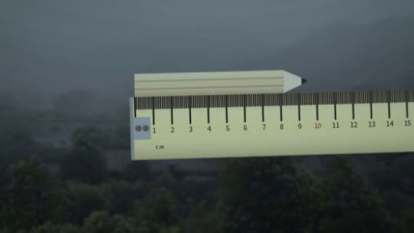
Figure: 9.5cm
